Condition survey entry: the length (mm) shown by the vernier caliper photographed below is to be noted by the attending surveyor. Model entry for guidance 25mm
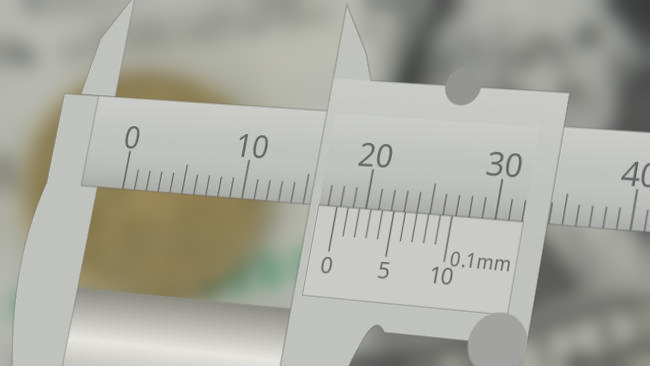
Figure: 17.7mm
